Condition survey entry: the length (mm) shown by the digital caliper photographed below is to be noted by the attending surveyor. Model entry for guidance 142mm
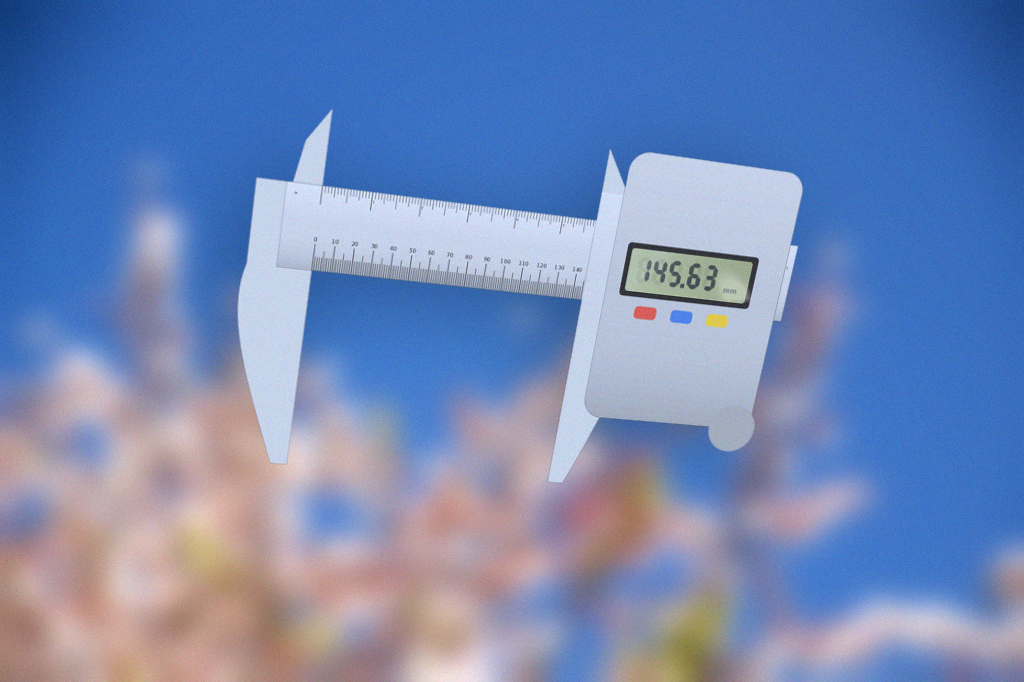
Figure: 145.63mm
